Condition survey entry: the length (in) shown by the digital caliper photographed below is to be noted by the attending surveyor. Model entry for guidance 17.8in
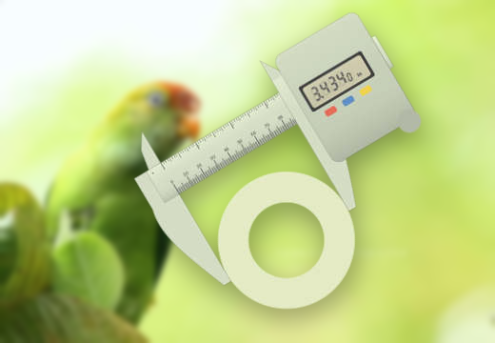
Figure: 3.4340in
